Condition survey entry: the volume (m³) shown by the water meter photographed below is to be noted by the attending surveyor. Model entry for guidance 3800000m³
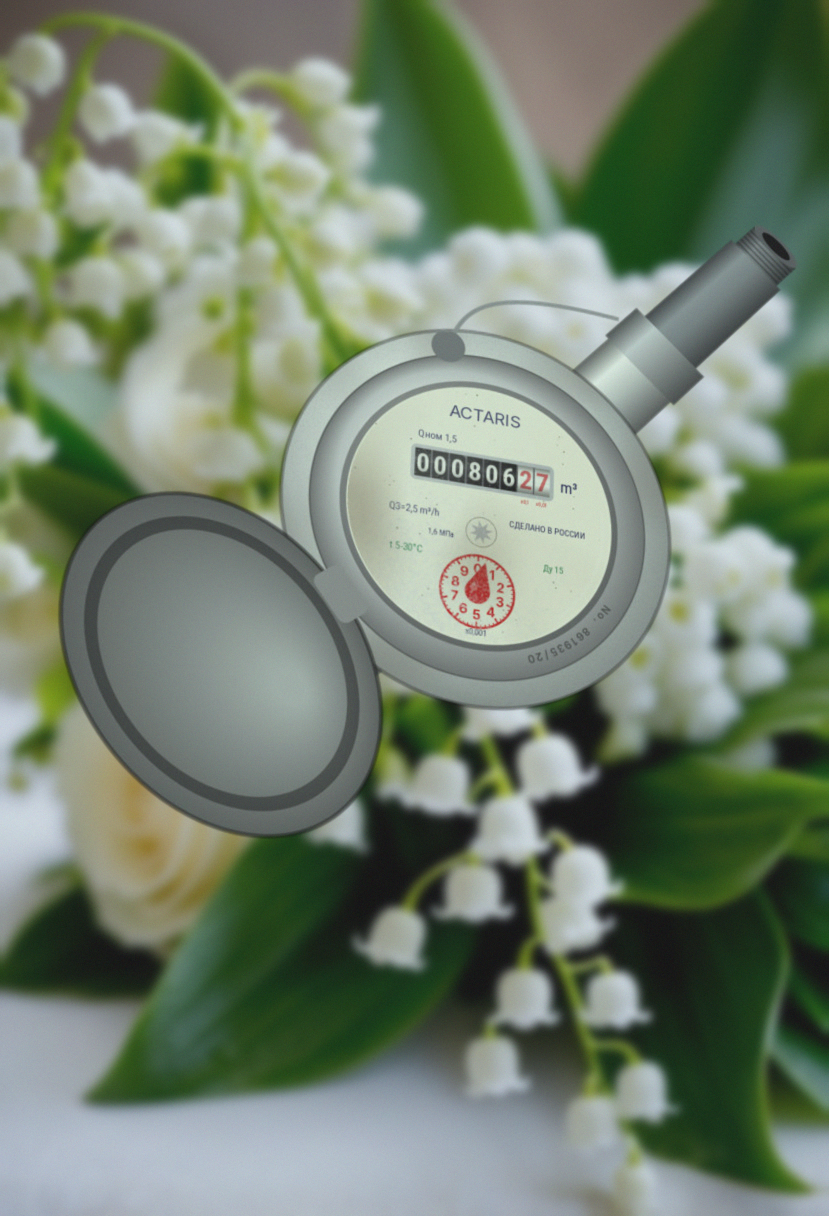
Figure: 806.270m³
